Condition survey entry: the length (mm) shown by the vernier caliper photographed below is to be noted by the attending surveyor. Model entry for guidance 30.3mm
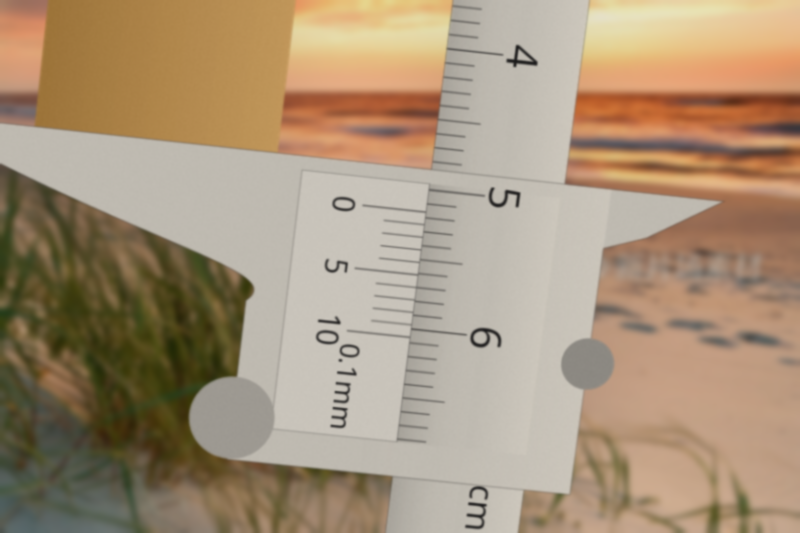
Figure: 51.6mm
